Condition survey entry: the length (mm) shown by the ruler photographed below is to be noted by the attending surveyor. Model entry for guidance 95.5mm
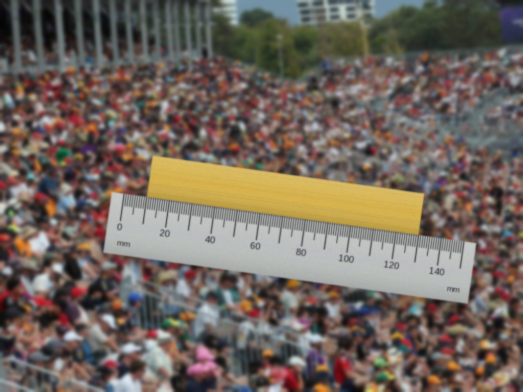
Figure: 120mm
